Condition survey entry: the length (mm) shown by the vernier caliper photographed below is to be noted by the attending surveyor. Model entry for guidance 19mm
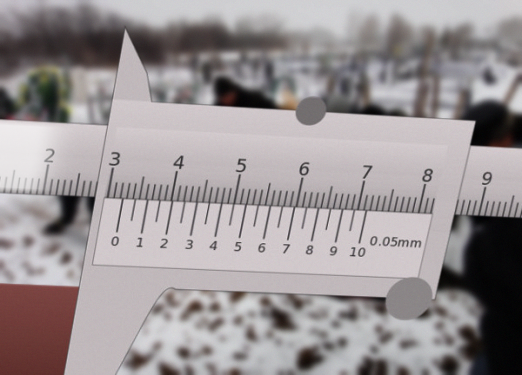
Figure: 32.4mm
